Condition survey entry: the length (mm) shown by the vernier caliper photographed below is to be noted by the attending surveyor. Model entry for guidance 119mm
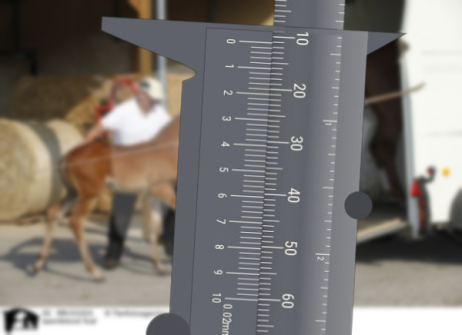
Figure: 11.2mm
